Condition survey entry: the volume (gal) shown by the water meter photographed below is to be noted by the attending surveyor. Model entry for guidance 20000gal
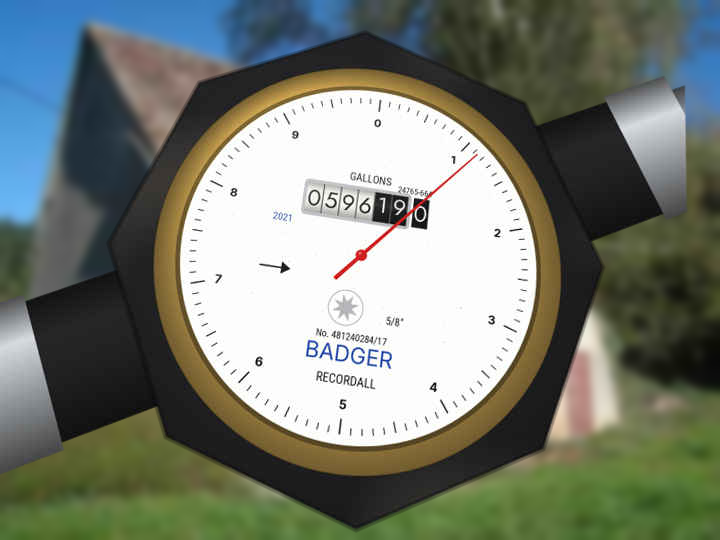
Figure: 596191.1gal
